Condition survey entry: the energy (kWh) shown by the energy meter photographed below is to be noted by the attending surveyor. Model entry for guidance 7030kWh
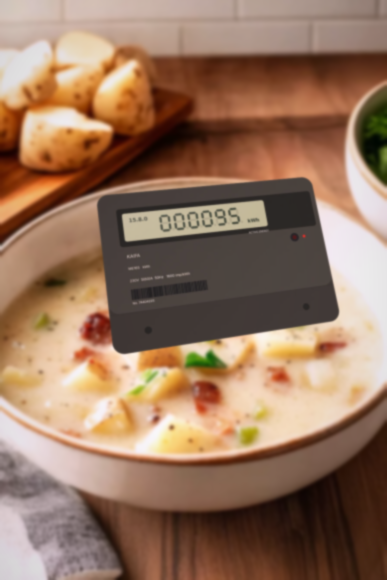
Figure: 95kWh
